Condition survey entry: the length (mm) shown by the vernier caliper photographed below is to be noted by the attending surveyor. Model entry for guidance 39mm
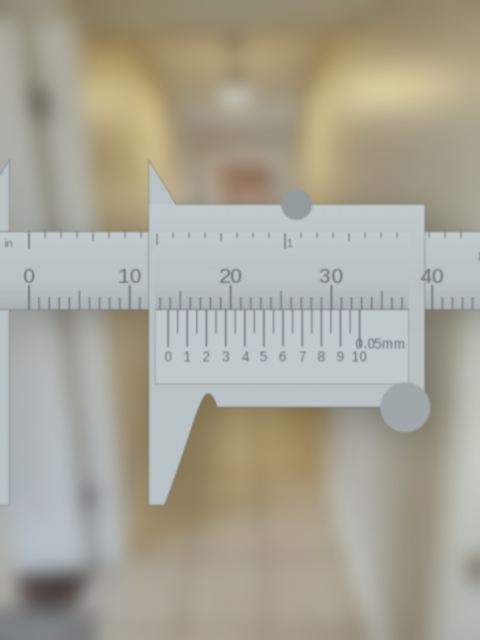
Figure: 13.8mm
